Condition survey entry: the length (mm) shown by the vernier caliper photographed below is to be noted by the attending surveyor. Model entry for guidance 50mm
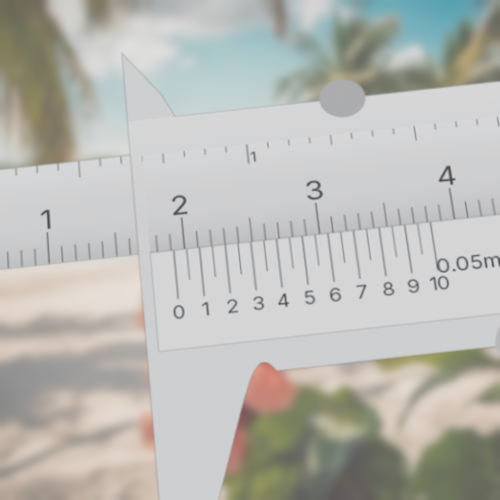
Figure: 19.2mm
